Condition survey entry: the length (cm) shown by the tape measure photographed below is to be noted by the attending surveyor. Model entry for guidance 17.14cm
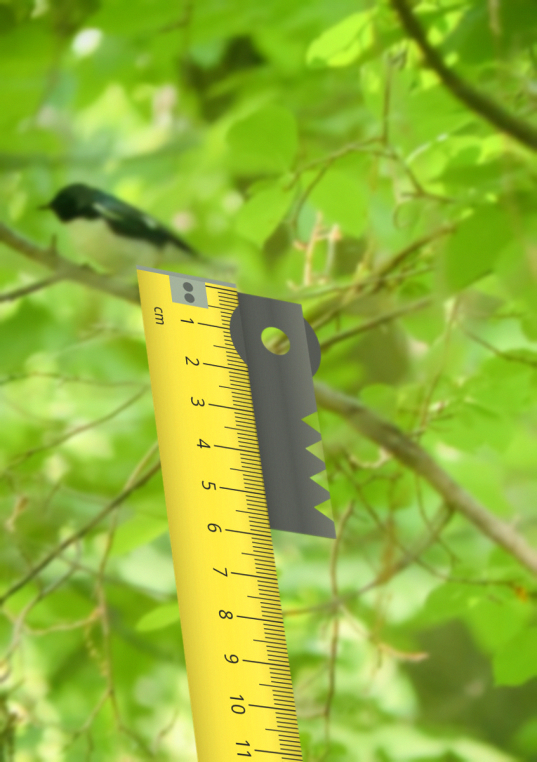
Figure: 5.8cm
